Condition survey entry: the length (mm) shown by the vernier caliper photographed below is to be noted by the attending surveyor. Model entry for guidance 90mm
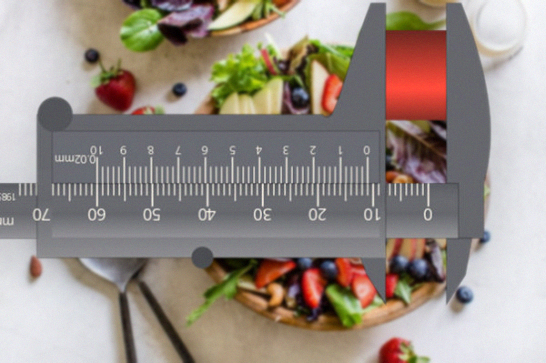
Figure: 11.0mm
